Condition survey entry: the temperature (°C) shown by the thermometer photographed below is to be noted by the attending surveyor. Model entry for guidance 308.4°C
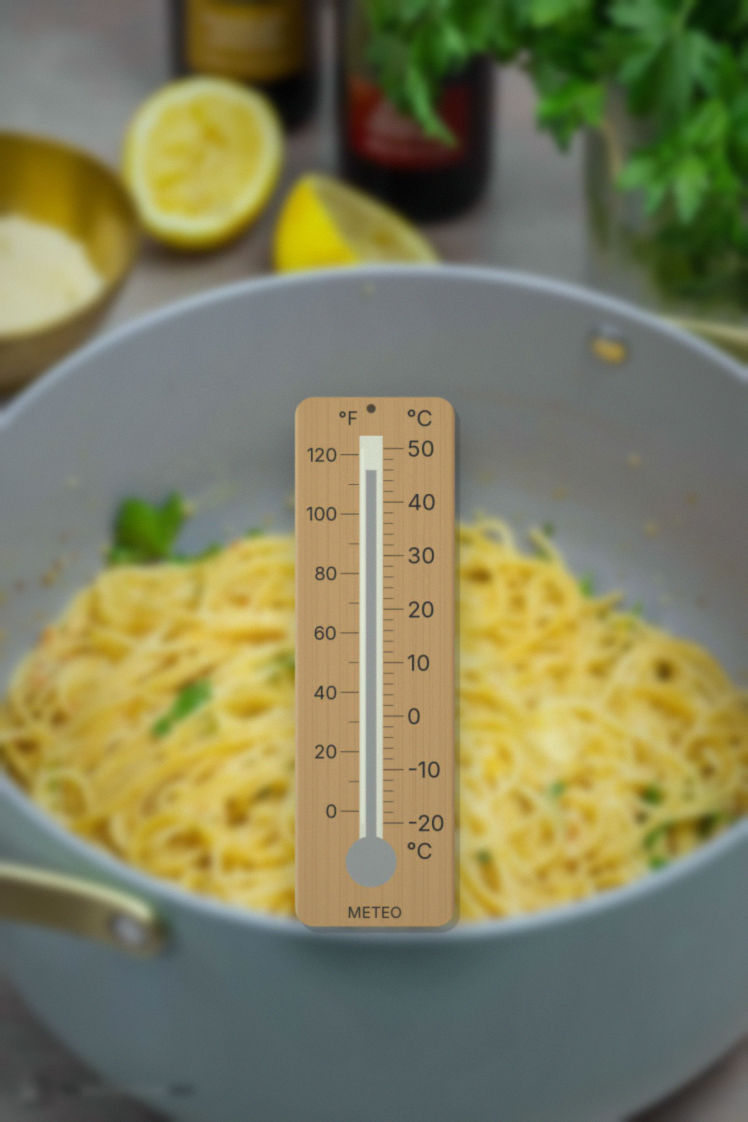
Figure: 46°C
